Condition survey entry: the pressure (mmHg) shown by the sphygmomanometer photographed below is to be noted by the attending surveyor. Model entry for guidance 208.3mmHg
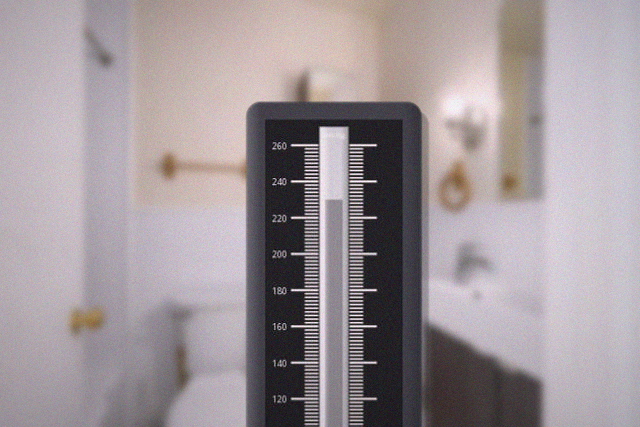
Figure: 230mmHg
